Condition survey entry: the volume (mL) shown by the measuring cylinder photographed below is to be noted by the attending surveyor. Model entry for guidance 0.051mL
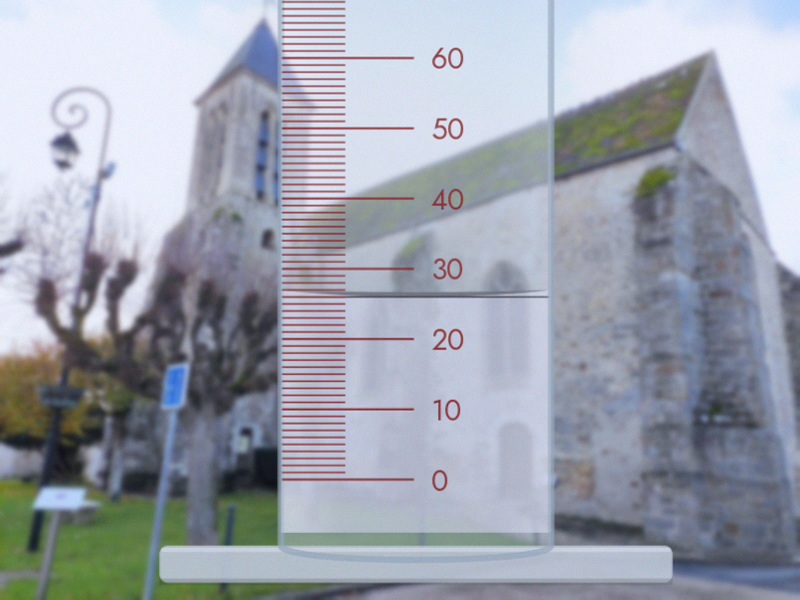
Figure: 26mL
